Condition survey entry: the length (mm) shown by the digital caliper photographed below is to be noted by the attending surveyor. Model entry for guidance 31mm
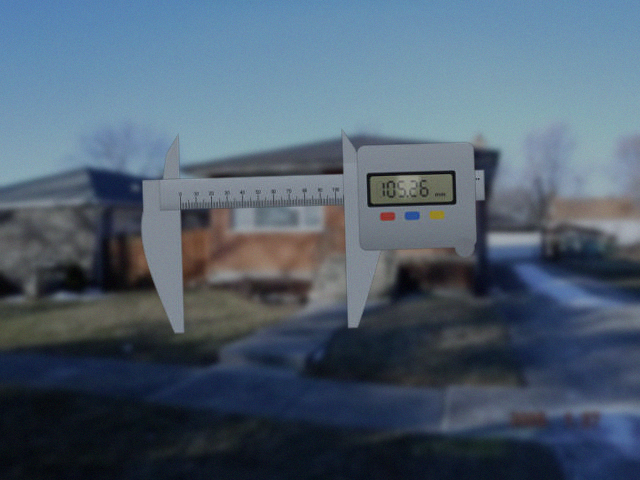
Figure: 105.26mm
